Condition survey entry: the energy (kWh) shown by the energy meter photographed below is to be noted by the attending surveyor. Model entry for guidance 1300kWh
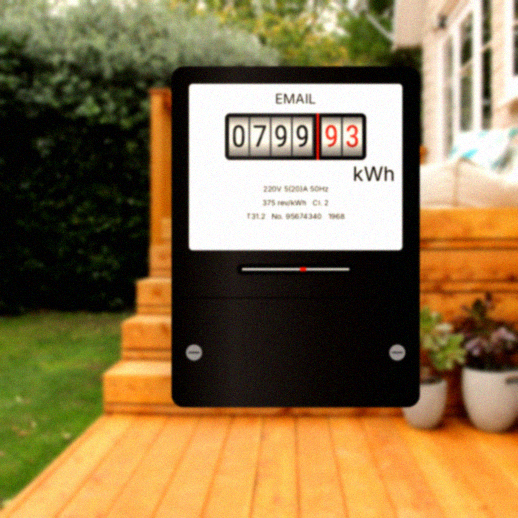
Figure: 799.93kWh
